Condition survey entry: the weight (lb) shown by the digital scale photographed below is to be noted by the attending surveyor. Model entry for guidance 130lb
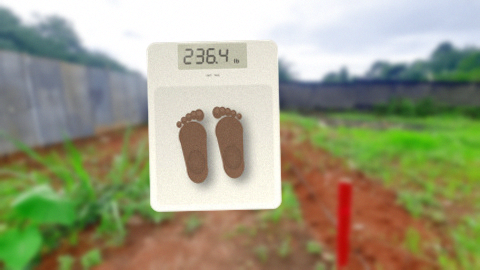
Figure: 236.4lb
